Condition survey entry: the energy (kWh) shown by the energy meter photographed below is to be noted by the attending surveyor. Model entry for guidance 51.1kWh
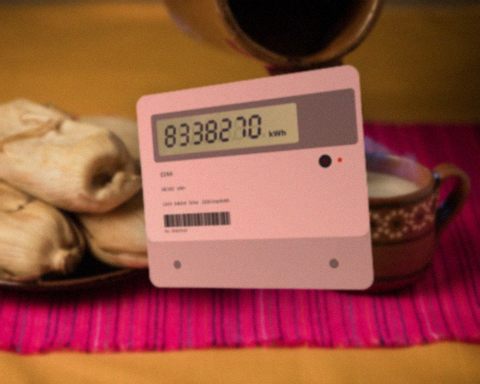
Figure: 8338270kWh
